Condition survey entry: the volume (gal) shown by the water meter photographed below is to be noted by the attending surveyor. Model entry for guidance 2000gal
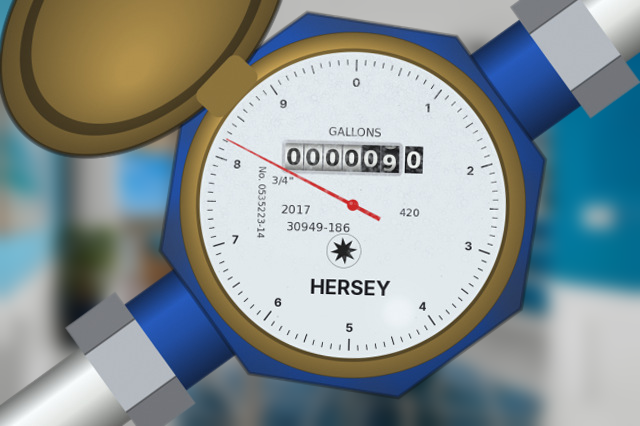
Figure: 88.2gal
